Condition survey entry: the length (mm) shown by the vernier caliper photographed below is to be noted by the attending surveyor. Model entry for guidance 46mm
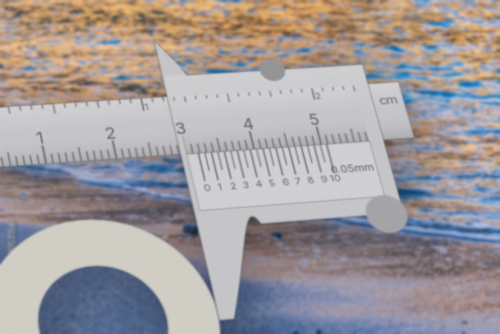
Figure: 31.8mm
